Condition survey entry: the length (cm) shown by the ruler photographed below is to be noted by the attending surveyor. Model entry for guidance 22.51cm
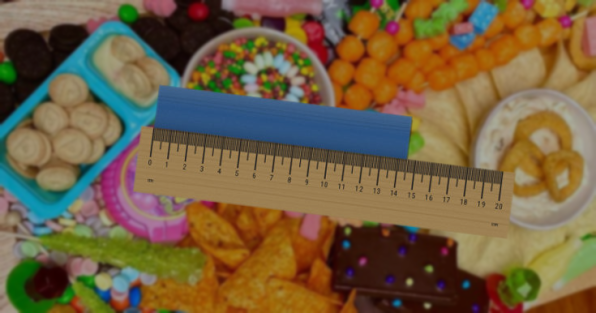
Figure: 14.5cm
